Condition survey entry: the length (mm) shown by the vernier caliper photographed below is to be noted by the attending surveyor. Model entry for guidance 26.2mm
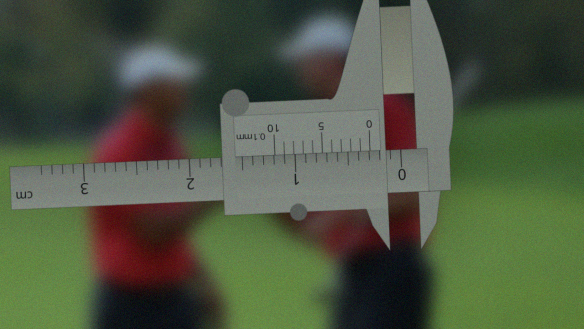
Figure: 2.9mm
